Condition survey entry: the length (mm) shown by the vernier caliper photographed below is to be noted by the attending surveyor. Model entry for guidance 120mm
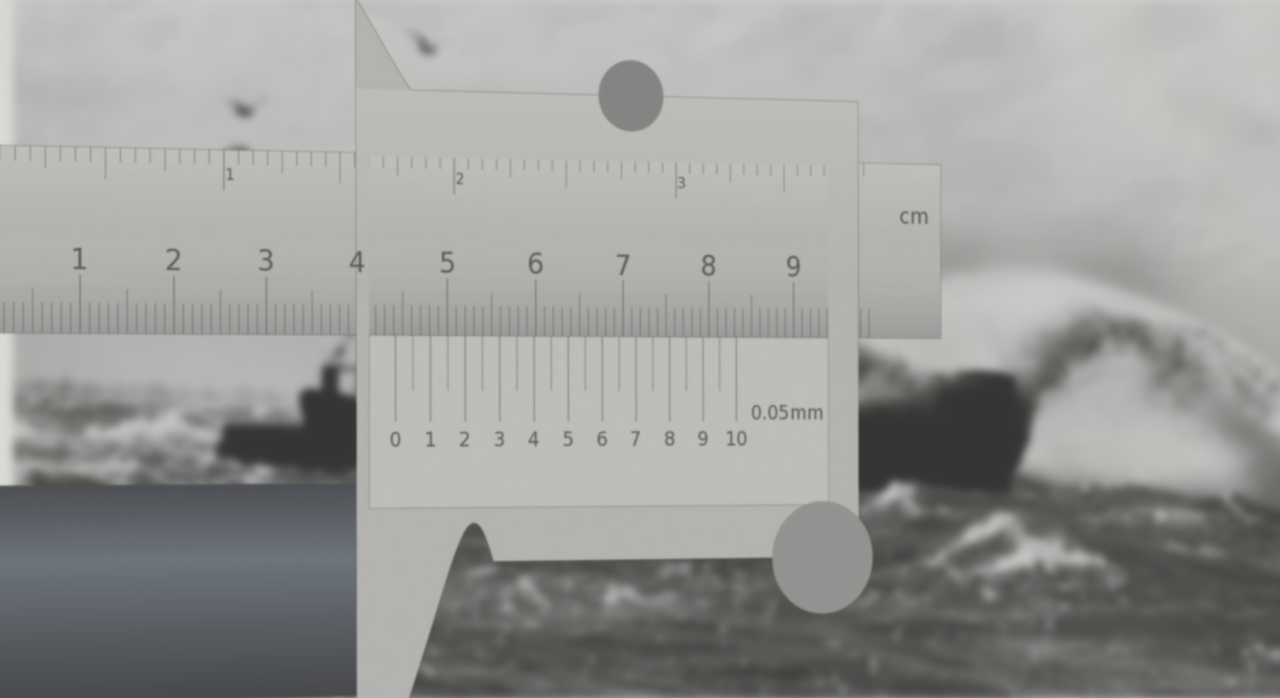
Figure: 44.2mm
